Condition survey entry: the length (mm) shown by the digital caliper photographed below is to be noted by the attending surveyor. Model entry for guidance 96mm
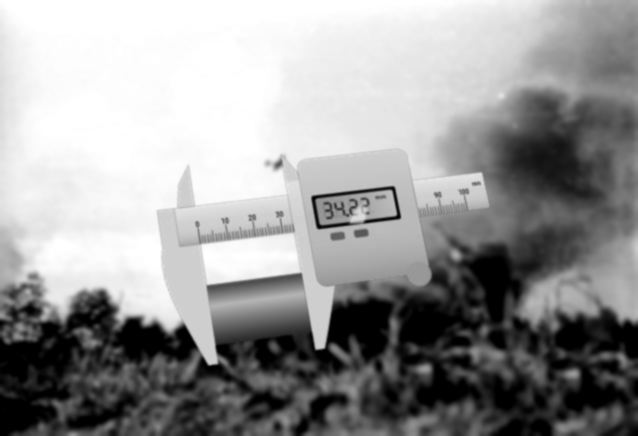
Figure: 34.22mm
